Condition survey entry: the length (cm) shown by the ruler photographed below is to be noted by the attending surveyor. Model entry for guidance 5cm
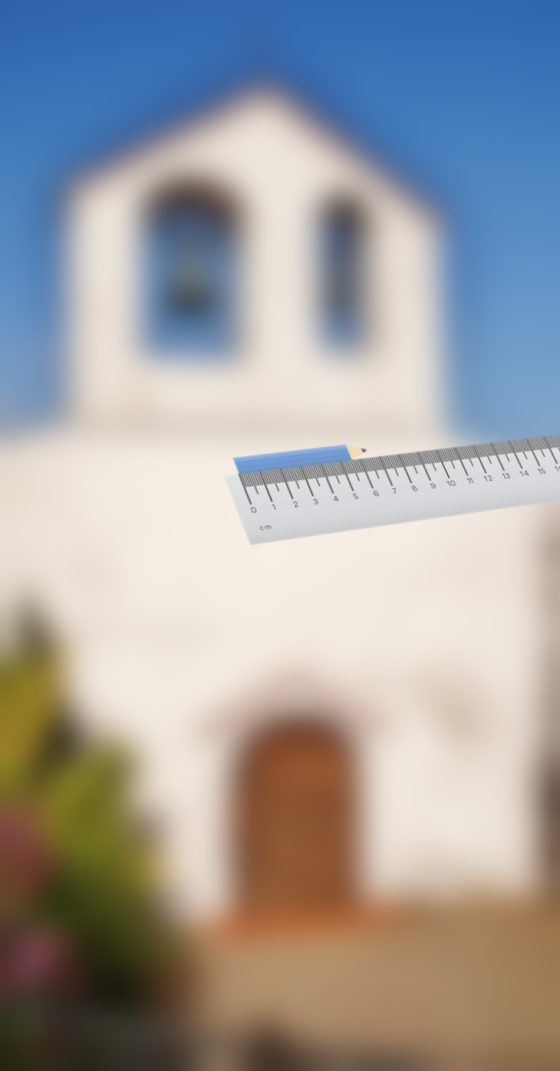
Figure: 6.5cm
